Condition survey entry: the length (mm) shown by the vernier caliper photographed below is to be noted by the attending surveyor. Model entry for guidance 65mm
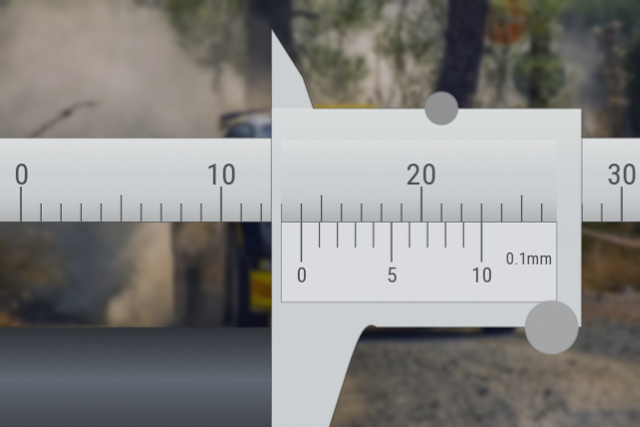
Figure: 14.0mm
